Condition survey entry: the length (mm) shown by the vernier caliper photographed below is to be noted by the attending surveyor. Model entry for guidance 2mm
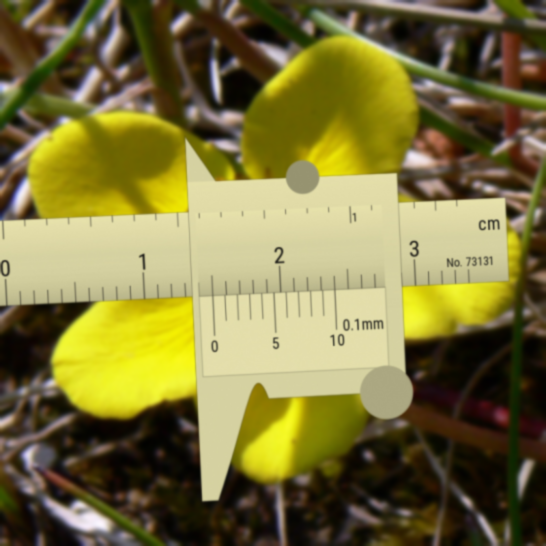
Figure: 15.0mm
